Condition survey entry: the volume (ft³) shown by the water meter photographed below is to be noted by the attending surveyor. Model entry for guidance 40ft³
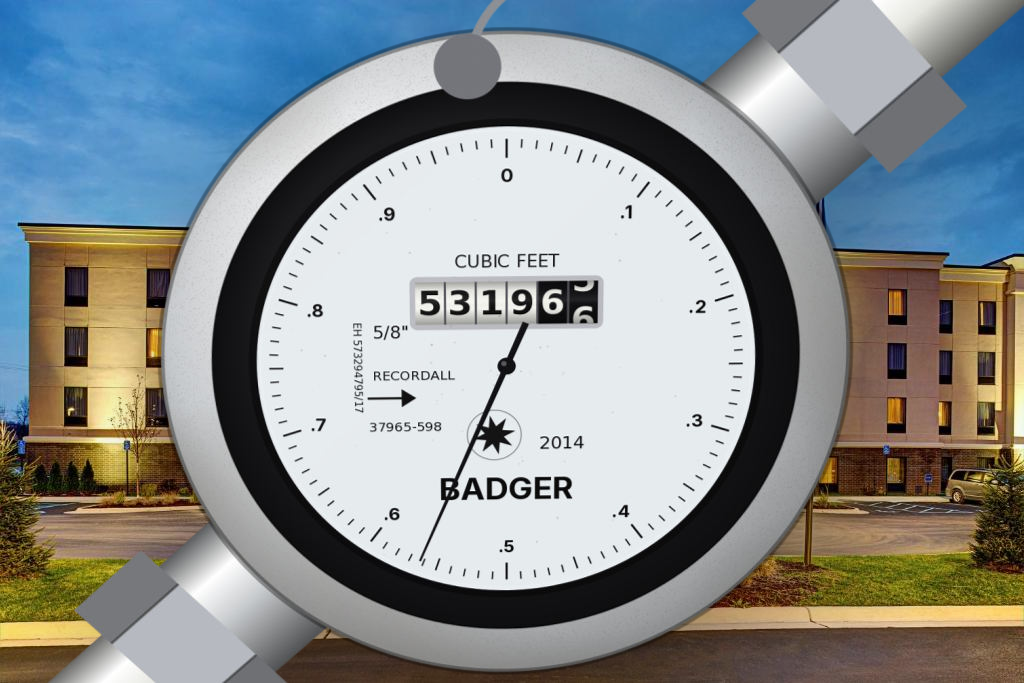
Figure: 531965.56ft³
